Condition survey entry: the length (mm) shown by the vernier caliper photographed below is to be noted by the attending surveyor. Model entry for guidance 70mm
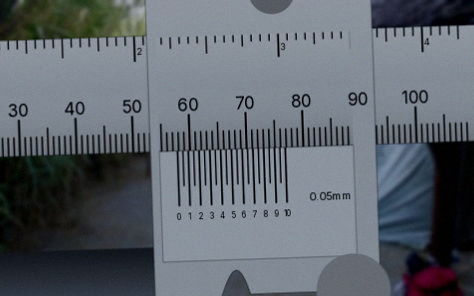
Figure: 57.8mm
